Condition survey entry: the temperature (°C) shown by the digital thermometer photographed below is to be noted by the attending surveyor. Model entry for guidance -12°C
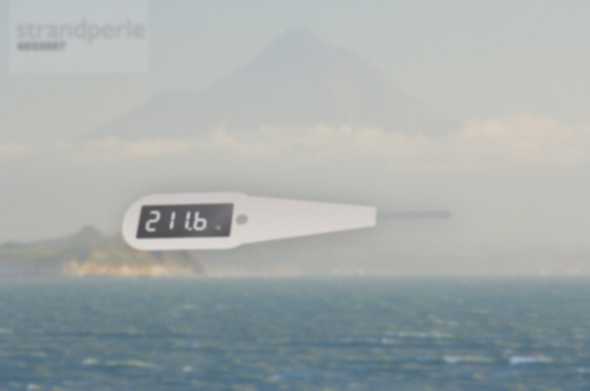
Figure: 211.6°C
